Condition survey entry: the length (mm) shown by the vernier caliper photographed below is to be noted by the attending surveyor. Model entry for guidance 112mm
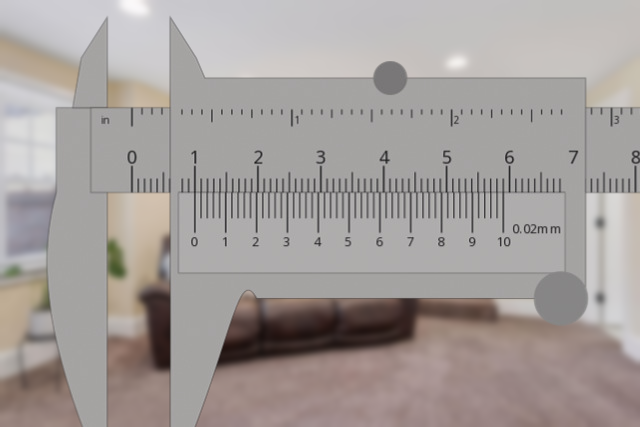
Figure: 10.0mm
